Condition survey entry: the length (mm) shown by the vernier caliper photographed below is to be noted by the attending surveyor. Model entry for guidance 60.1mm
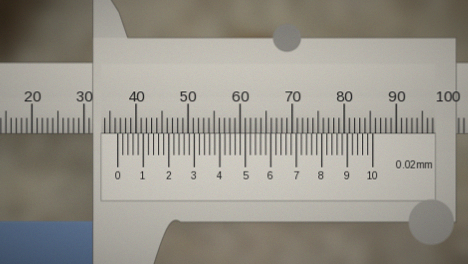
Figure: 36.5mm
